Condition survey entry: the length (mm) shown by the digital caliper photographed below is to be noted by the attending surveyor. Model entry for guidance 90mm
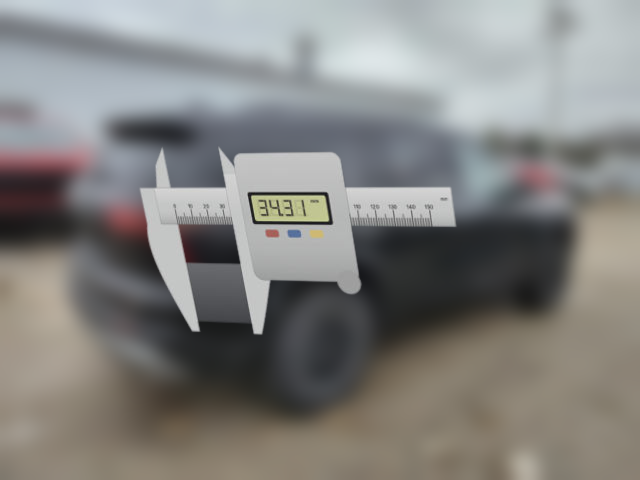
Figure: 34.31mm
